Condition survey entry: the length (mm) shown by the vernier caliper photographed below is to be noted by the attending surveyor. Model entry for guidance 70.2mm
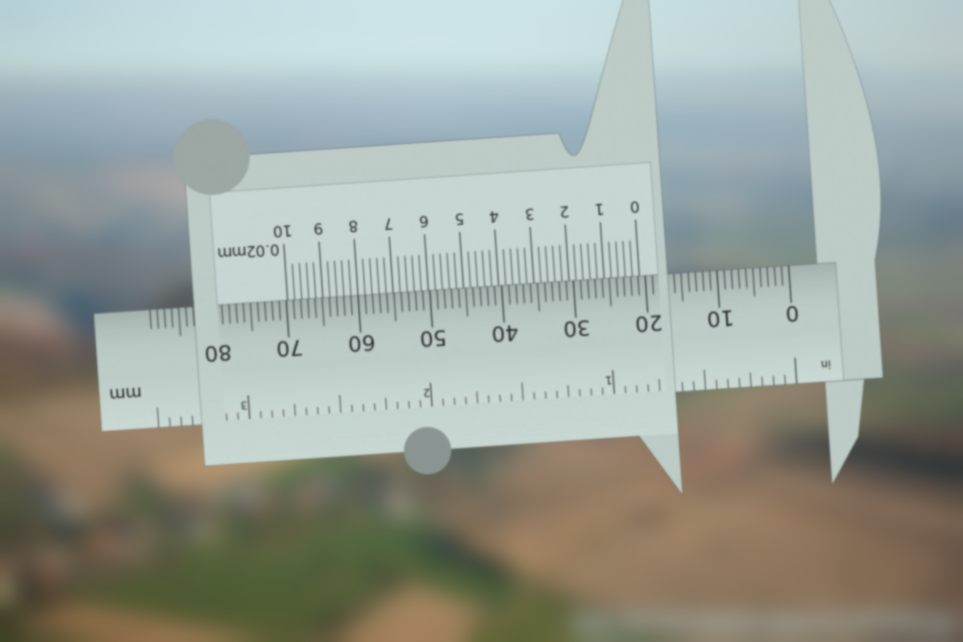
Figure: 20.8mm
